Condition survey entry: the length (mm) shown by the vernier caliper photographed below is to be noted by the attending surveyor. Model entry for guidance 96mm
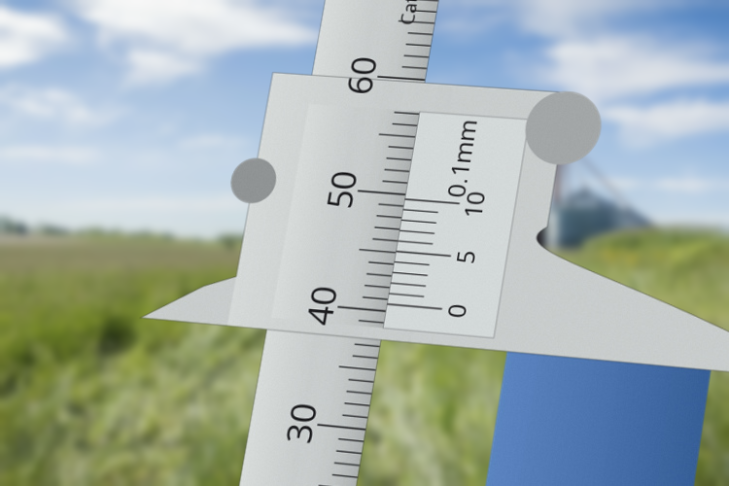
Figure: 40.6mm
